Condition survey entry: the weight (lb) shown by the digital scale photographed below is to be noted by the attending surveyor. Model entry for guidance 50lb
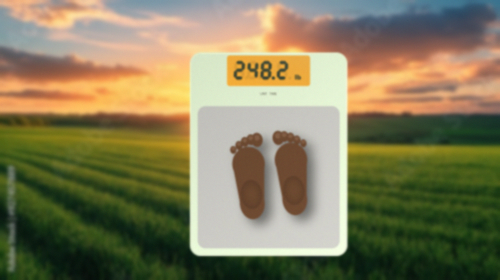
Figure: 248.2lb
